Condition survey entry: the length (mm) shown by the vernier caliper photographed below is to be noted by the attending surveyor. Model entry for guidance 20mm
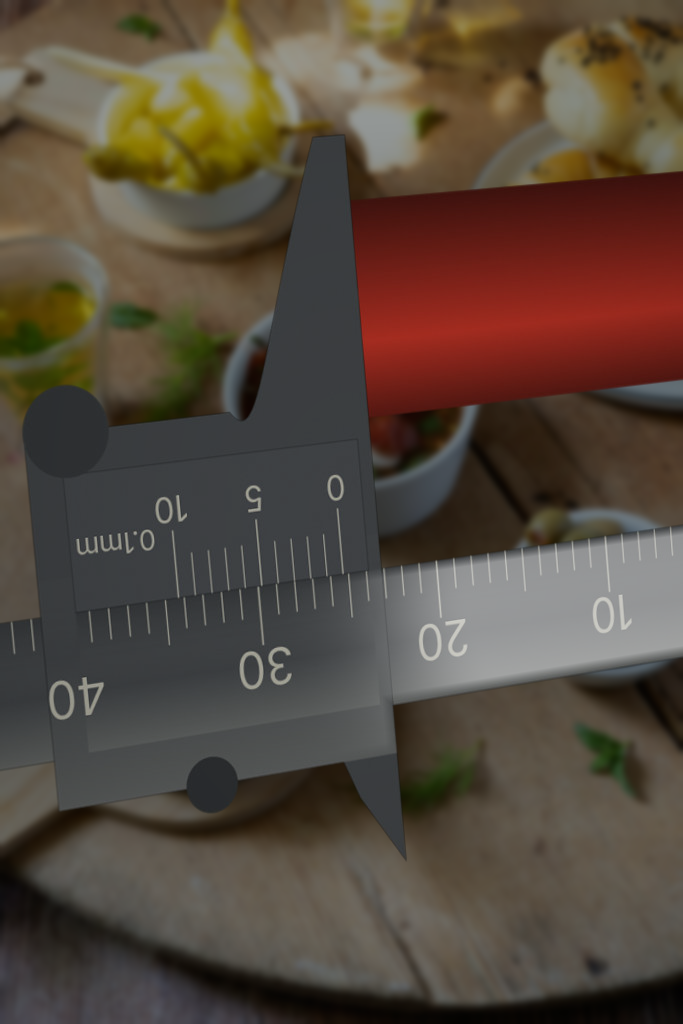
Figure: 25.3mm
